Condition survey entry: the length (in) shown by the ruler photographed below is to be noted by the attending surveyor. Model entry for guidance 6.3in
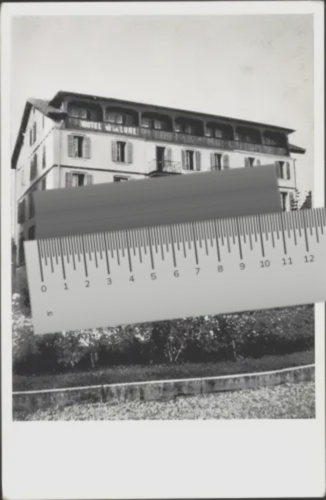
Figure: 11in
